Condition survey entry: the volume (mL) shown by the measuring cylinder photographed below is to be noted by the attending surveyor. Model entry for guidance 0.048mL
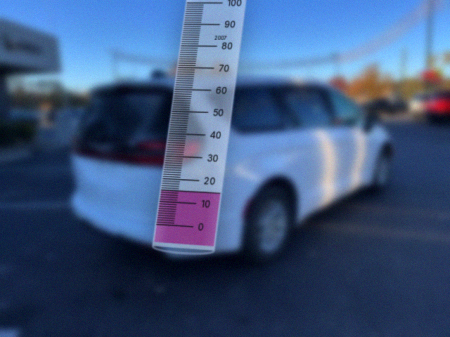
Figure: 15mL
